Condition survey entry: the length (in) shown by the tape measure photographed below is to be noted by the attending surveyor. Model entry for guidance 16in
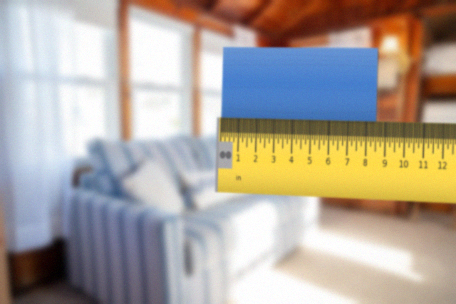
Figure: 8.5in
